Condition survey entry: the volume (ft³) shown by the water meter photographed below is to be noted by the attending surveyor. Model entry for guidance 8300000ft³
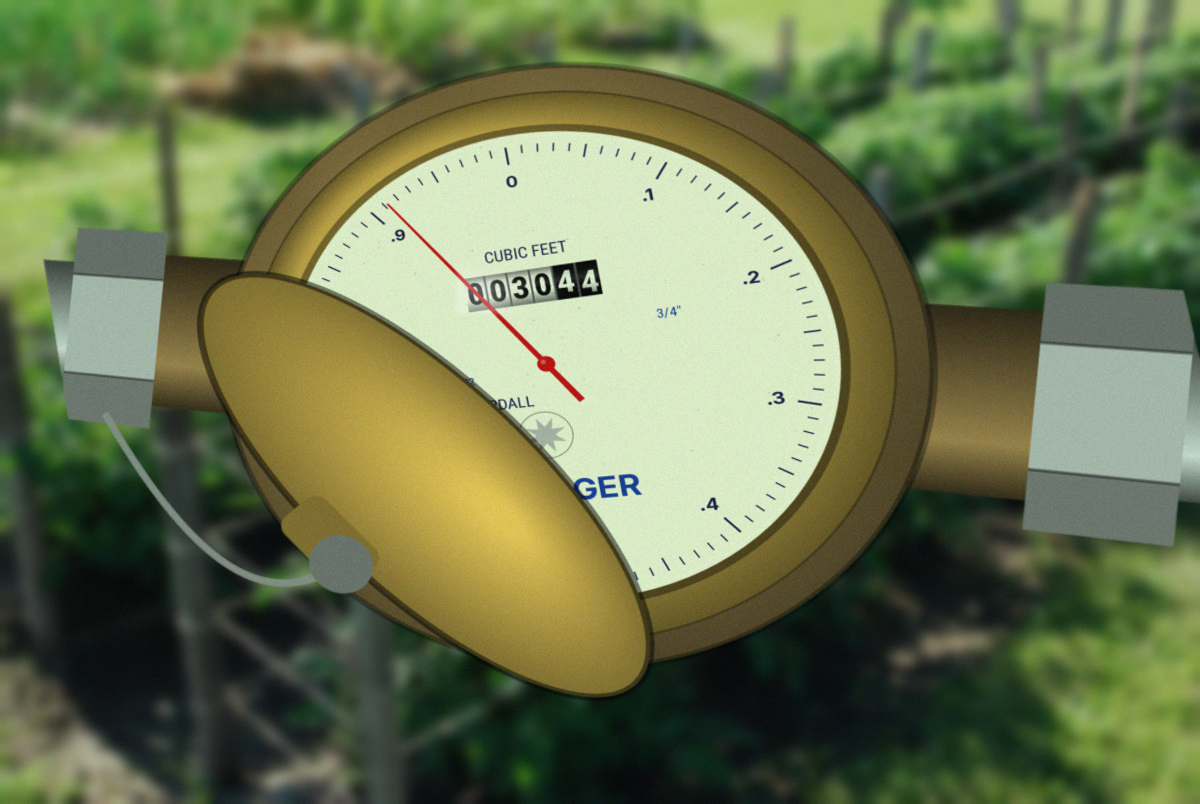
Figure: 3043.91ft³
